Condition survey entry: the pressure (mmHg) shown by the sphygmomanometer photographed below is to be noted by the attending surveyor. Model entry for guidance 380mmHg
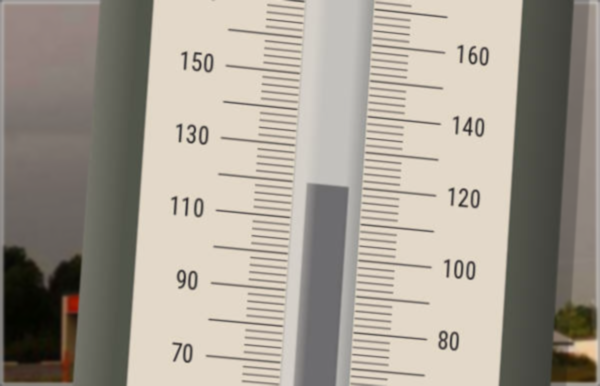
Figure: 120mmHg
